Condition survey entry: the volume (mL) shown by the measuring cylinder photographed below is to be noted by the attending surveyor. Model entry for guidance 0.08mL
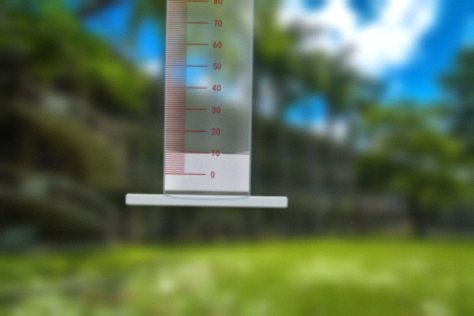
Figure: 10mL
